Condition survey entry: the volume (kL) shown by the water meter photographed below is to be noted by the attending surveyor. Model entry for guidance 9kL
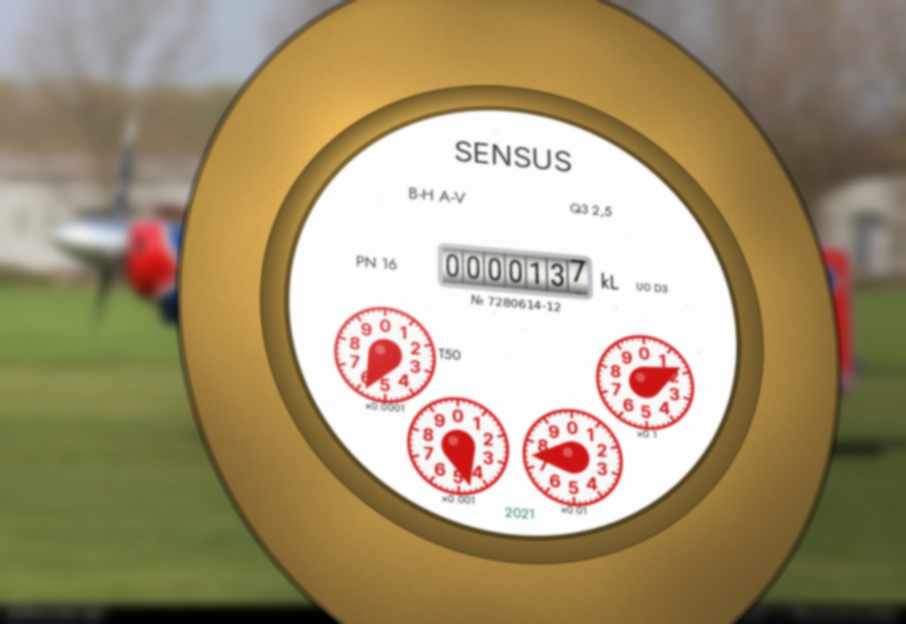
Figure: 137.1745kL
